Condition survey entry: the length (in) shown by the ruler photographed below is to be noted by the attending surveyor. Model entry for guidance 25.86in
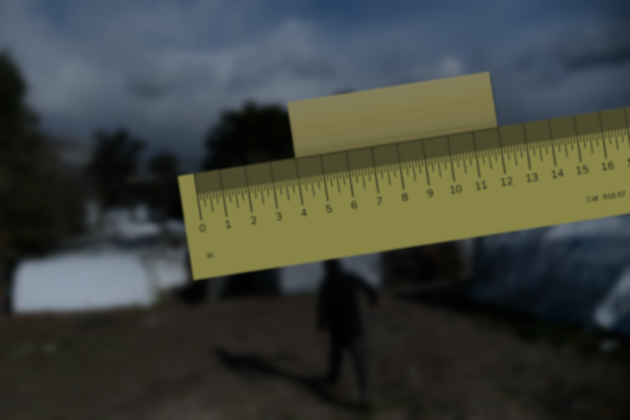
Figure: 8in
